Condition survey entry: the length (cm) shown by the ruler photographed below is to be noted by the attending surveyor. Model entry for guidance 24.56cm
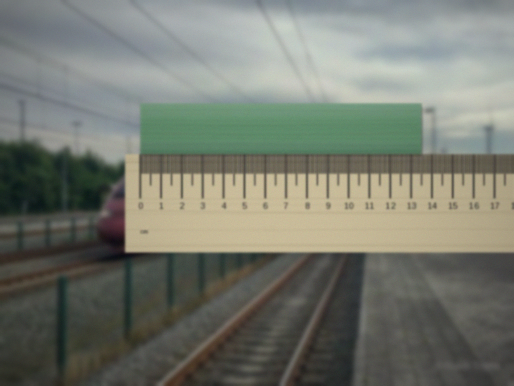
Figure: 13.5cm
